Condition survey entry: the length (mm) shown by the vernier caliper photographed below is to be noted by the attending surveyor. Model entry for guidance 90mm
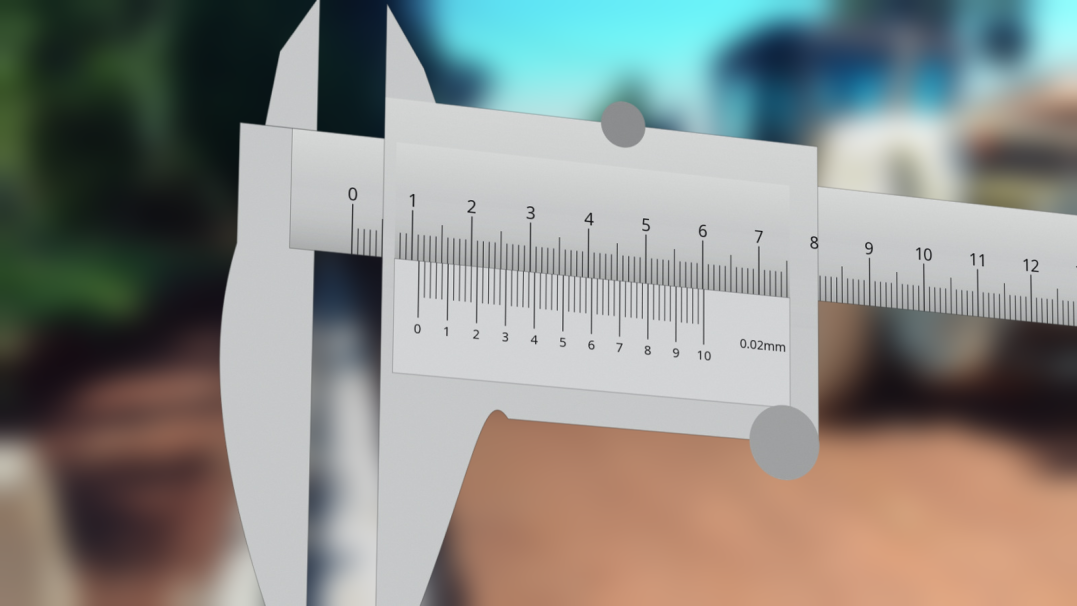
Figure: 11.2mm
